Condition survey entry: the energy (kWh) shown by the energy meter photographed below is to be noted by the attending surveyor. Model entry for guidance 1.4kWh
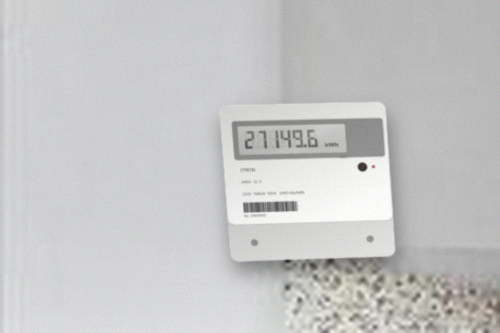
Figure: 27149.6kWh
